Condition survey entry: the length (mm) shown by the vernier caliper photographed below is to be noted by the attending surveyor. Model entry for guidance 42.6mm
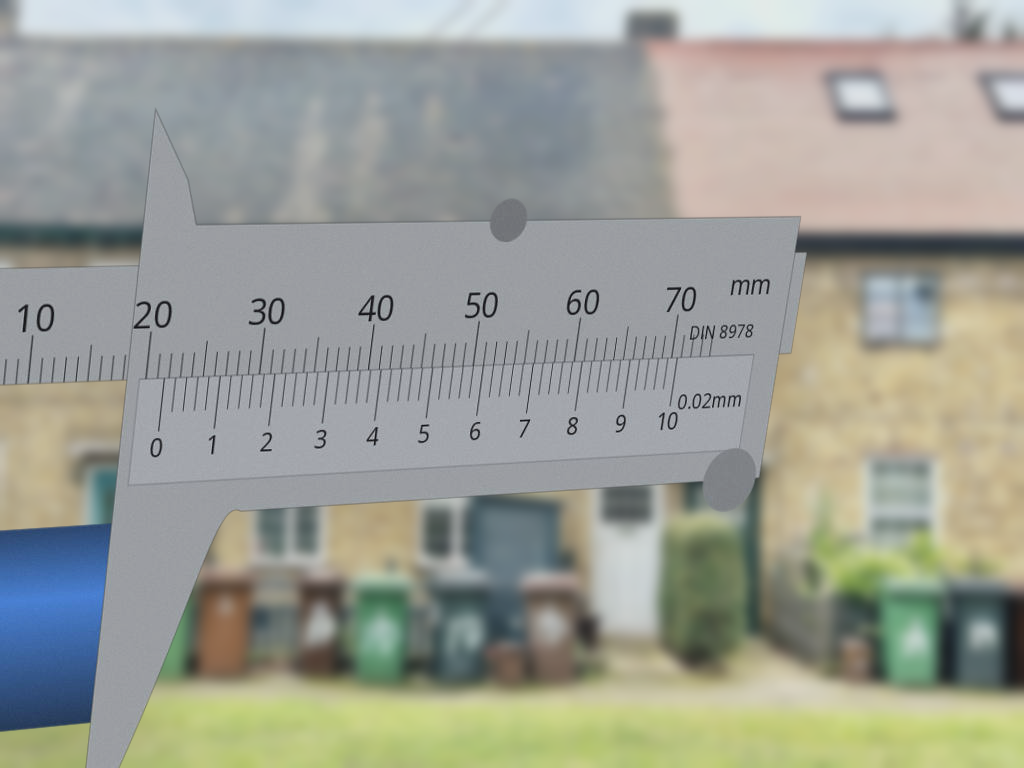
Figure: 21.6mm
